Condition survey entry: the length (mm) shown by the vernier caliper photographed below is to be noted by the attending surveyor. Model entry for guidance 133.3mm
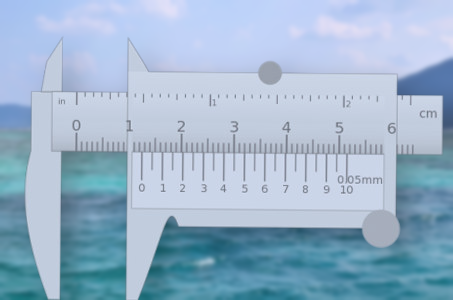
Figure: 12.5mm
